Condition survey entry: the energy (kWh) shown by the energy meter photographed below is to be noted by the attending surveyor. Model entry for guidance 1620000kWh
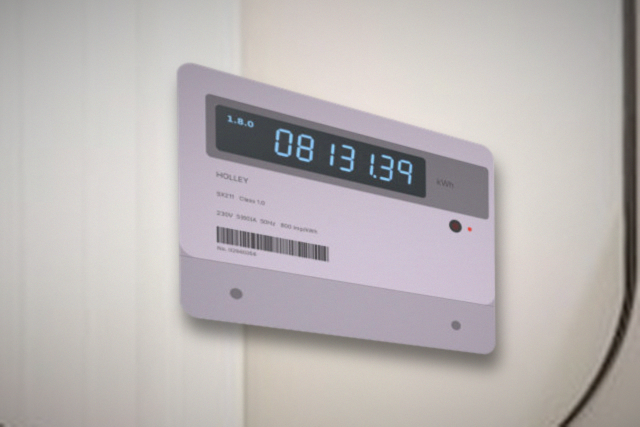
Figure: 8131.39kWh
